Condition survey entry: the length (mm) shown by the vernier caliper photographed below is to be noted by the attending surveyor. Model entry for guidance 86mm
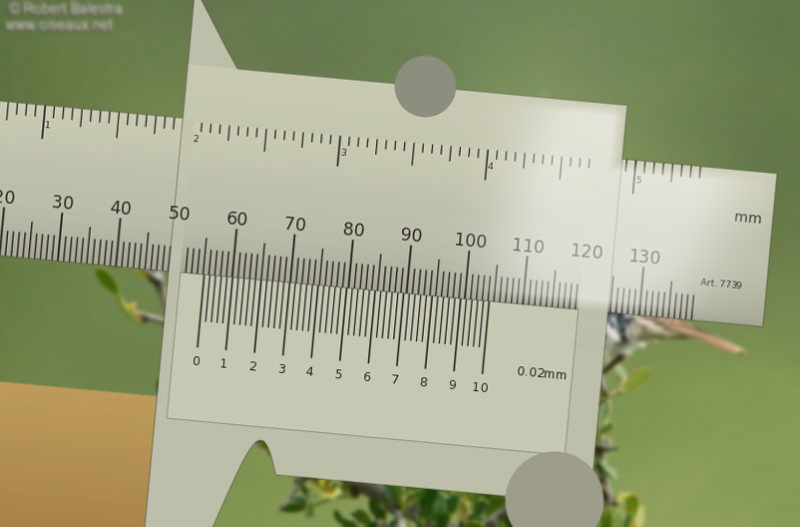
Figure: 55.2mm
